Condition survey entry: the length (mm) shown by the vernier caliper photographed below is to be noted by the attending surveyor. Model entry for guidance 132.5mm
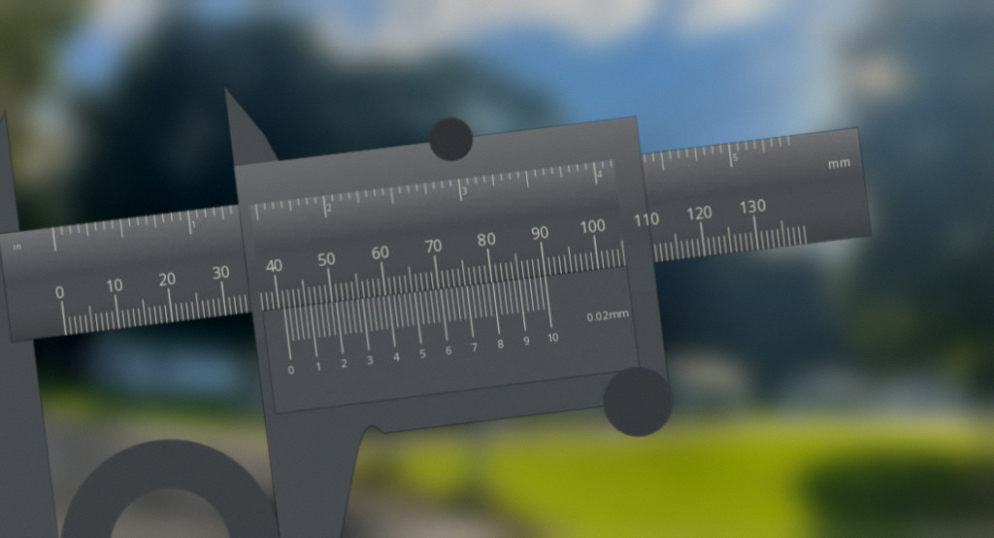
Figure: 41.0mm
